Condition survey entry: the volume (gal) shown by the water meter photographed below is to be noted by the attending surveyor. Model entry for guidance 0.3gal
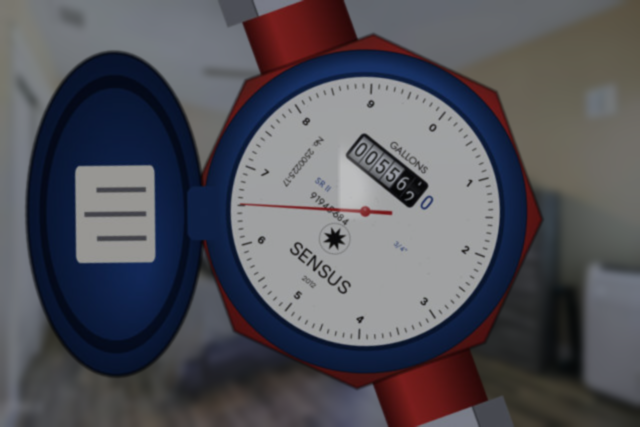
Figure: 55616.5gal
